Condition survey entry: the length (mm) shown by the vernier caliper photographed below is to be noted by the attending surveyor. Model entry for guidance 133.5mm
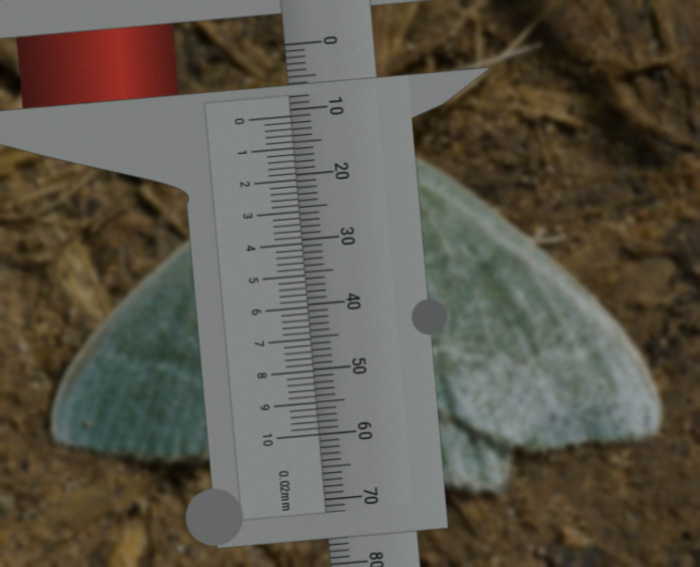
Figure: 11.0mm
